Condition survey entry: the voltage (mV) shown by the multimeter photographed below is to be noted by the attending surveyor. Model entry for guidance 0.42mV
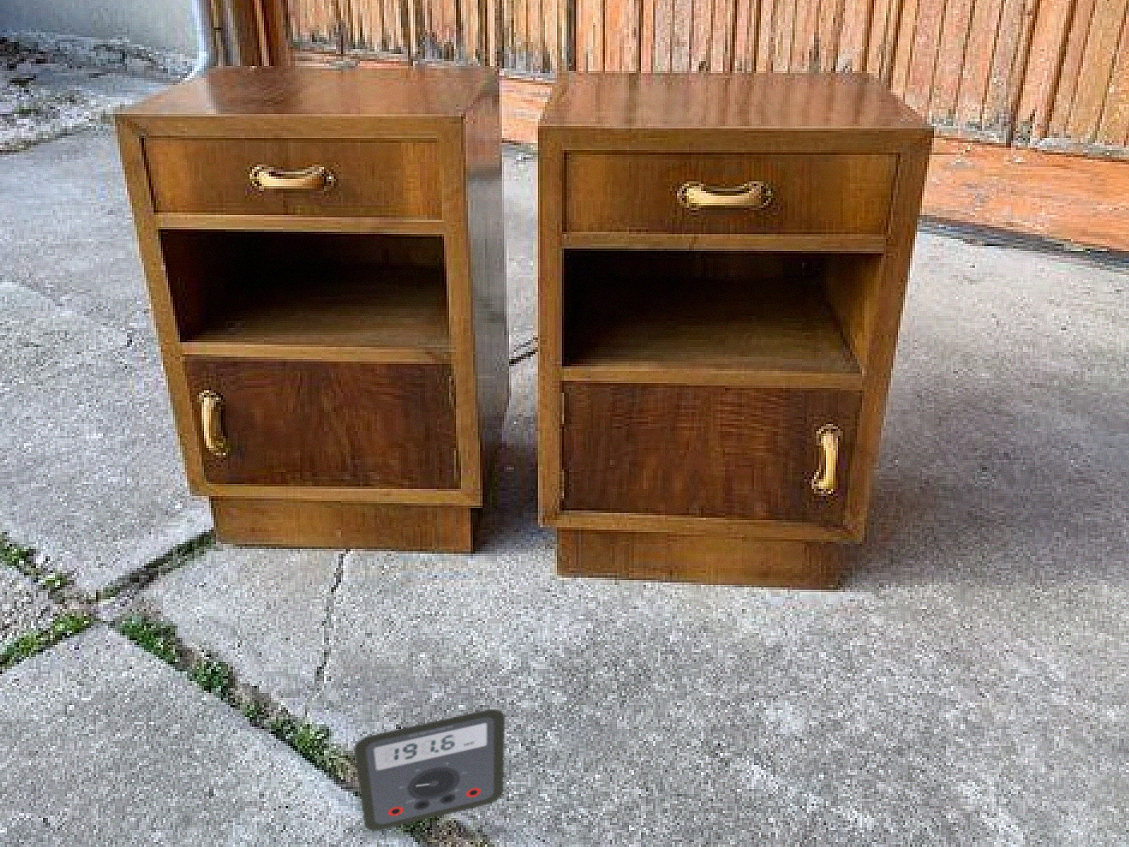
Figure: 191.6mV
